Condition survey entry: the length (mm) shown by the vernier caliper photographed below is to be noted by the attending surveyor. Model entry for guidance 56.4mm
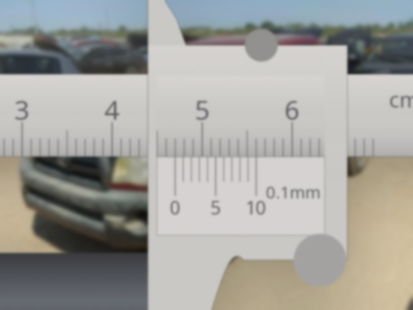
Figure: 47.0mm
